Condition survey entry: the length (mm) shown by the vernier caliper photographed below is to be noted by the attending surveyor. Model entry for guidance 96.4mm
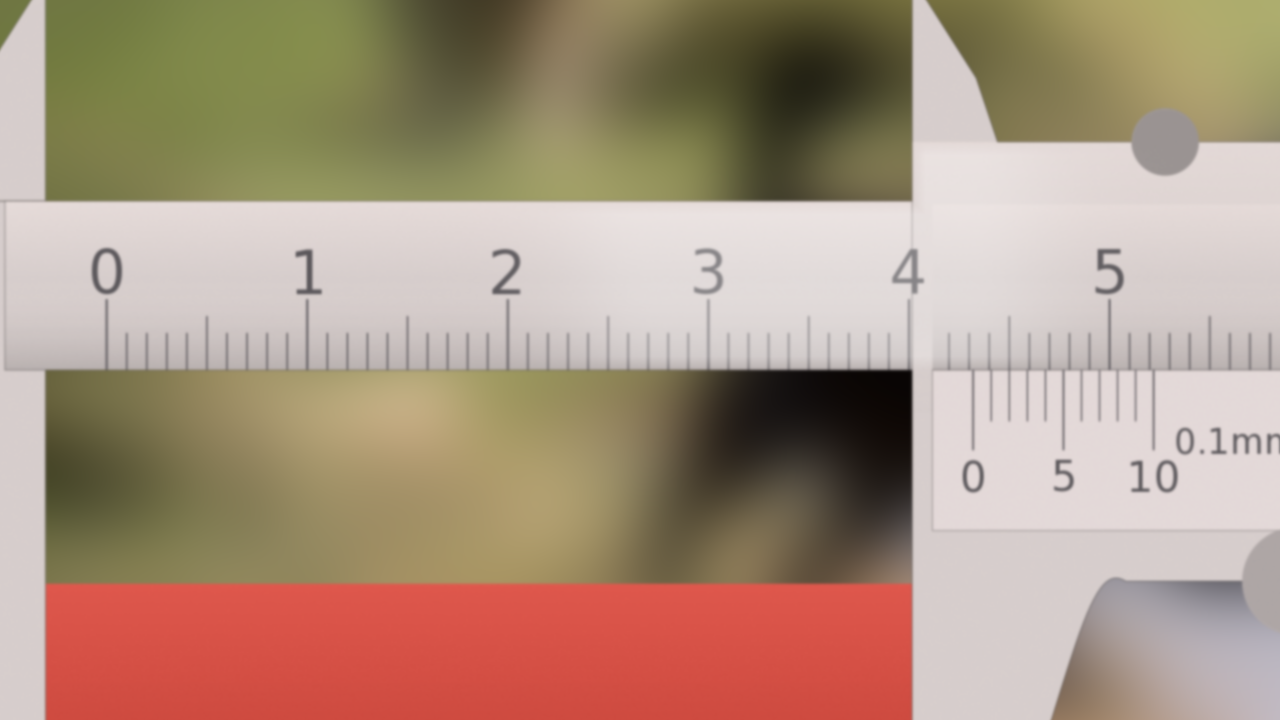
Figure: 43.2mm
